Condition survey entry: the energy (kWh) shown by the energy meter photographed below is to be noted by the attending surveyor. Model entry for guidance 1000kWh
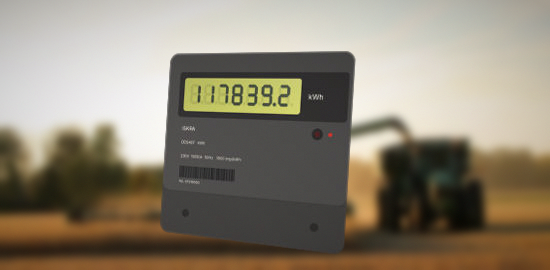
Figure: 117839.2kWh
